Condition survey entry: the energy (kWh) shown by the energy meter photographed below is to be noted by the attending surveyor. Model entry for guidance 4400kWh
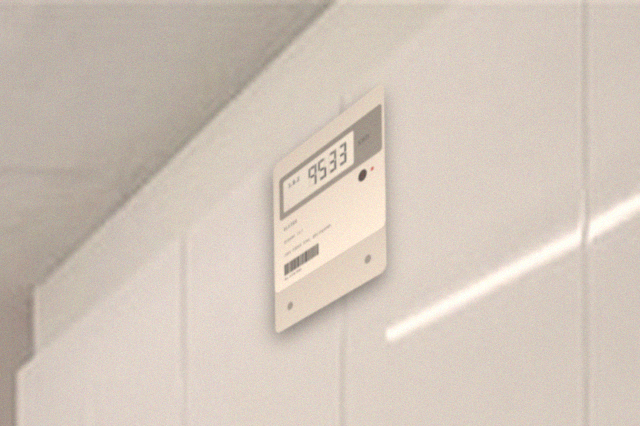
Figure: 9533kWh
